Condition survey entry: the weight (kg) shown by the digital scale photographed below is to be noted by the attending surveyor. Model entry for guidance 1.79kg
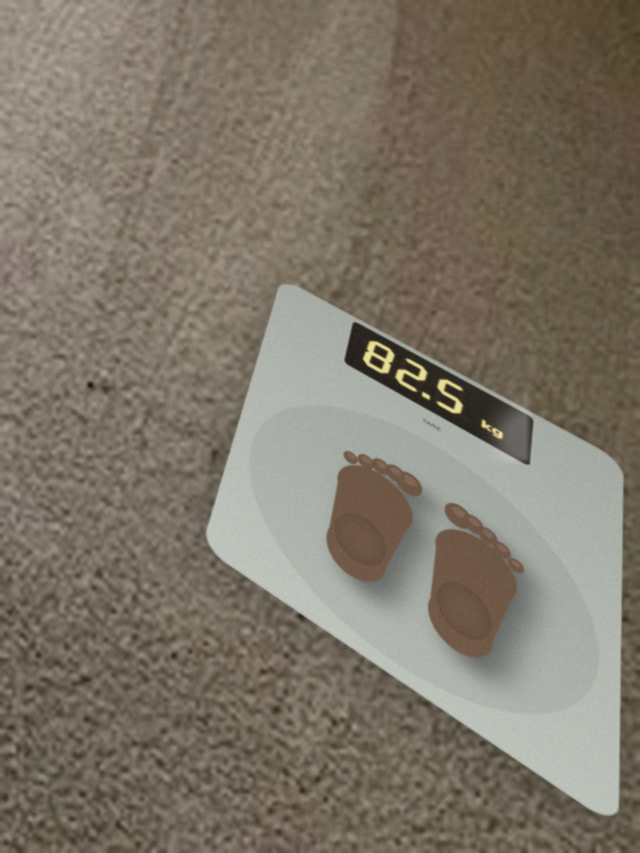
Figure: 82.5kg
